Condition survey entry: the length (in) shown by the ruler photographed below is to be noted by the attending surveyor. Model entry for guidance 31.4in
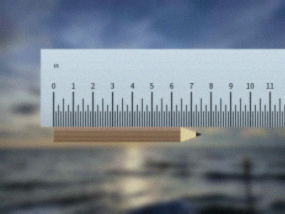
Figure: 7.5in
